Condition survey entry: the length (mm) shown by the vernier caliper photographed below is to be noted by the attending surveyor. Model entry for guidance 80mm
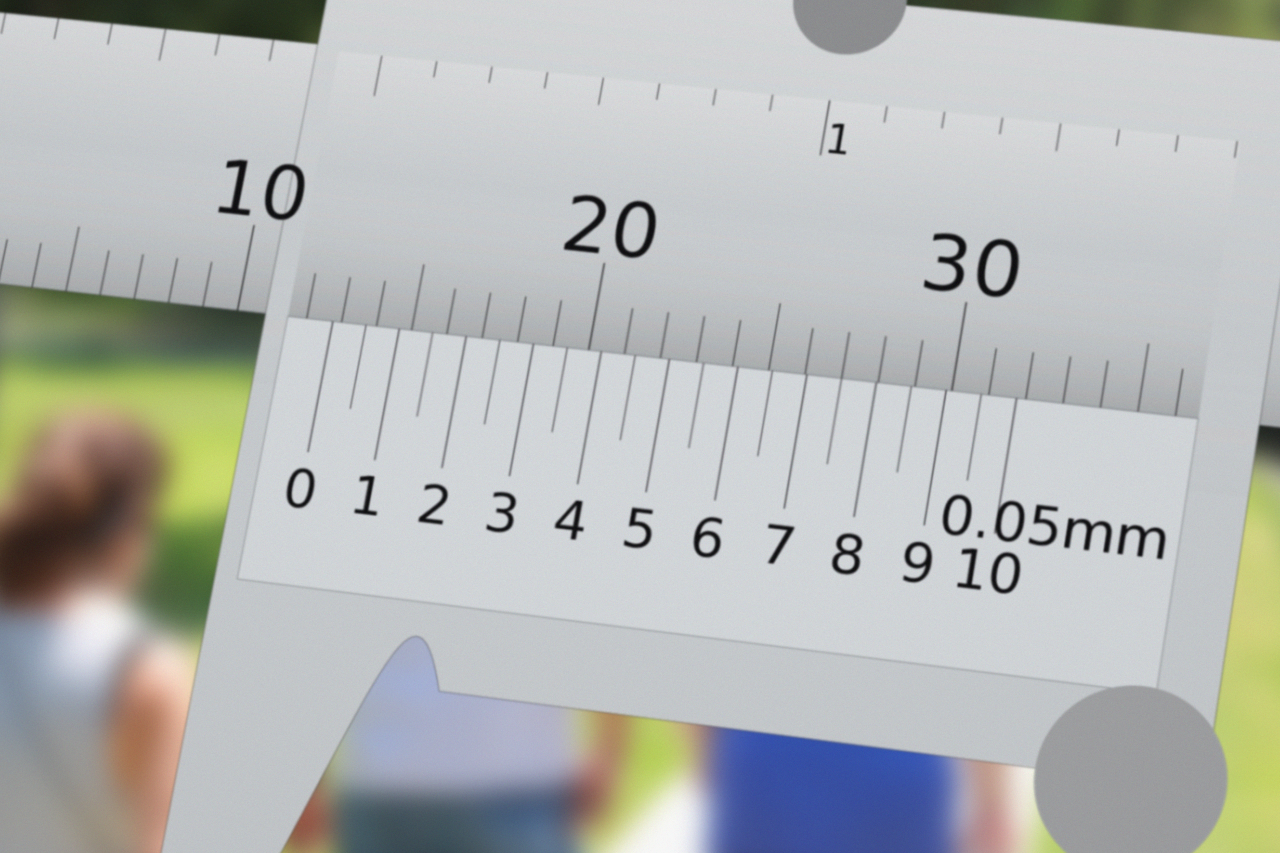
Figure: 12.75mm
